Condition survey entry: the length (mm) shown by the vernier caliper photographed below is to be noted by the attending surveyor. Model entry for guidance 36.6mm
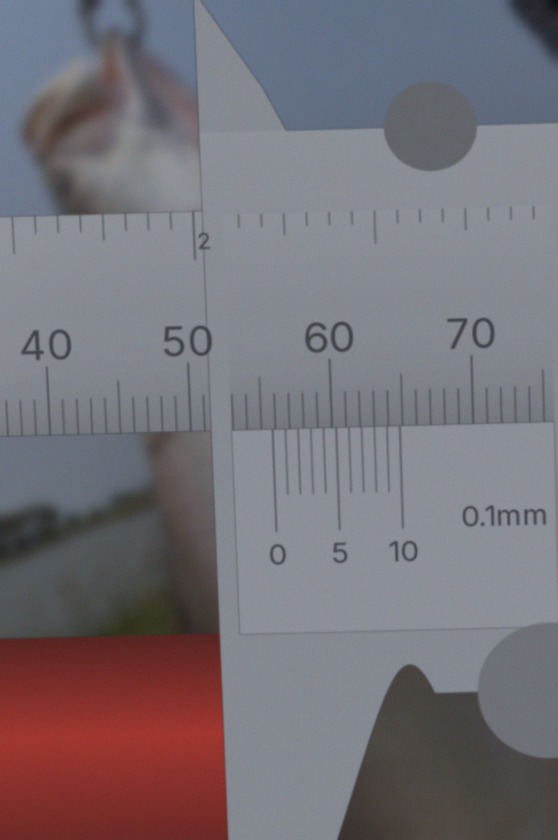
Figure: 55.8mm
